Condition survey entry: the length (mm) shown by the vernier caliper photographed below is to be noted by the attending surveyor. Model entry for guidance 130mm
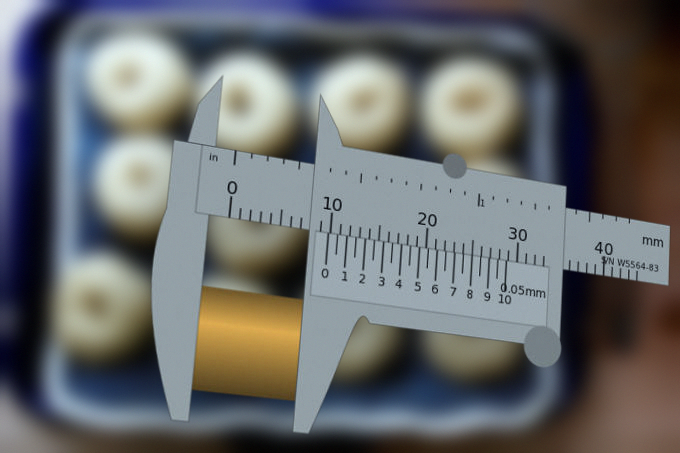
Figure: 9.8mm
